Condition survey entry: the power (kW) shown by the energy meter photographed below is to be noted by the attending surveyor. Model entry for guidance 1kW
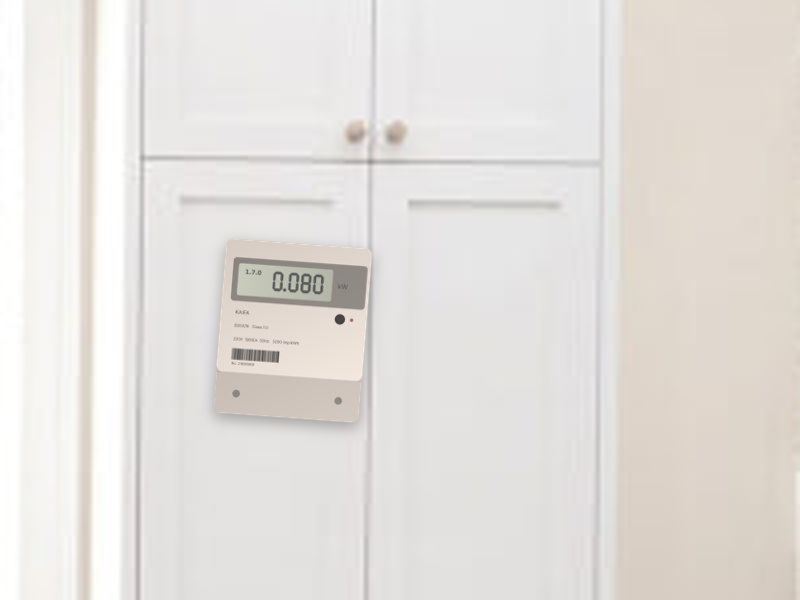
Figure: 0.080kW
